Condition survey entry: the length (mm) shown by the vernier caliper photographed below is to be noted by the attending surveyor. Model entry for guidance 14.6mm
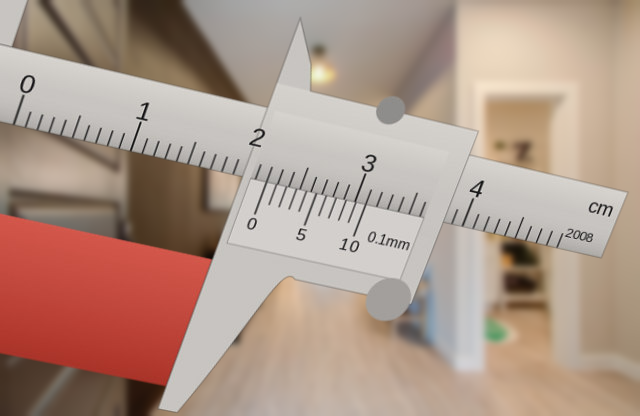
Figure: 22.0mm
